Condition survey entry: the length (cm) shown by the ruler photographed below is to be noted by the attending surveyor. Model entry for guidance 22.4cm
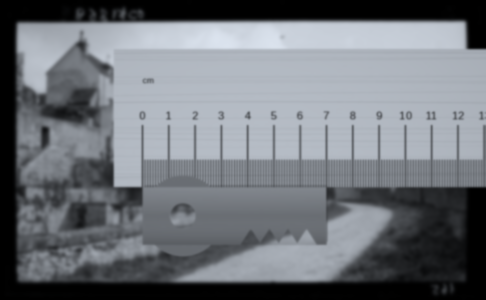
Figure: 7cm
